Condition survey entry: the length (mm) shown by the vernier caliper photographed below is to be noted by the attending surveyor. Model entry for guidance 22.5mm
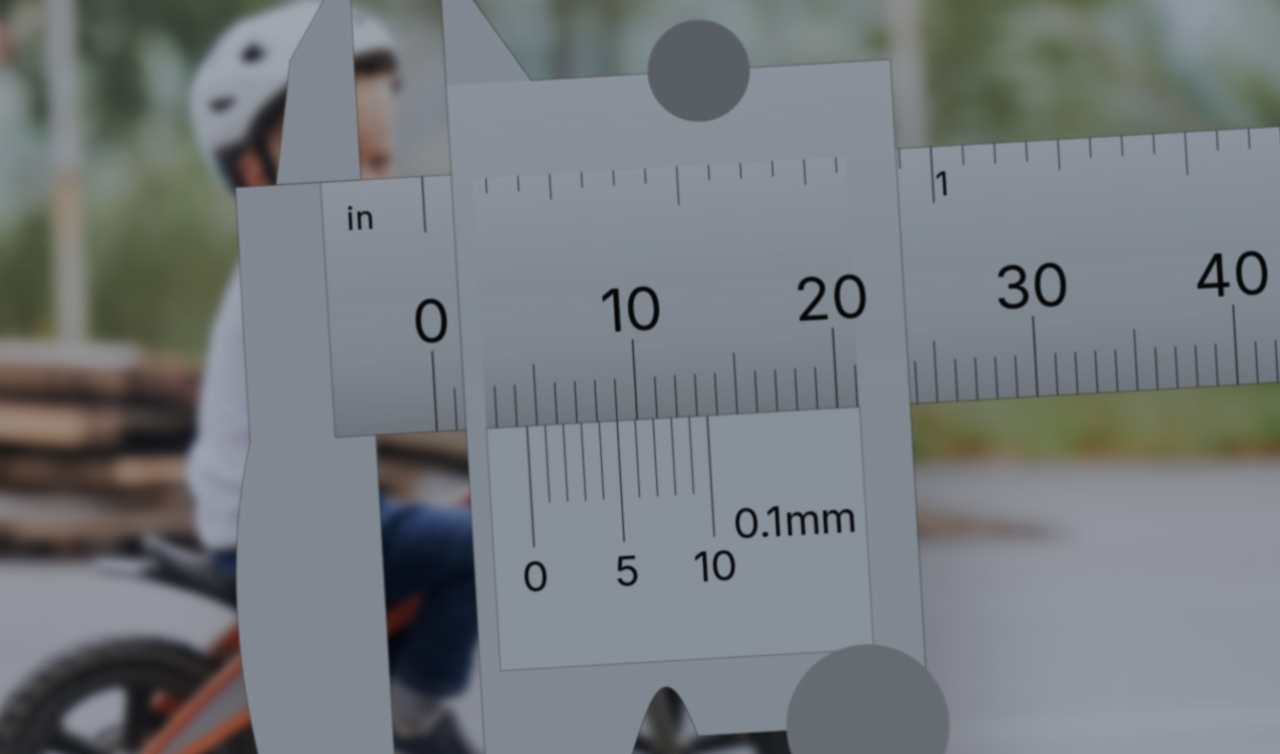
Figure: 4.5mm
